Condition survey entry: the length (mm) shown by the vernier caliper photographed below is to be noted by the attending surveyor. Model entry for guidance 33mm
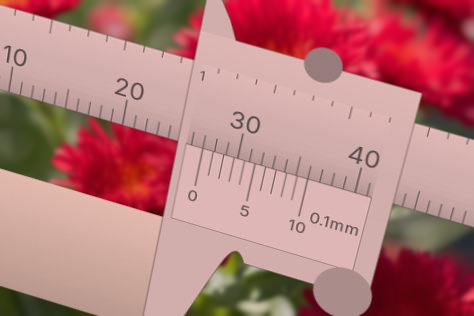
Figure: 27.0mm
